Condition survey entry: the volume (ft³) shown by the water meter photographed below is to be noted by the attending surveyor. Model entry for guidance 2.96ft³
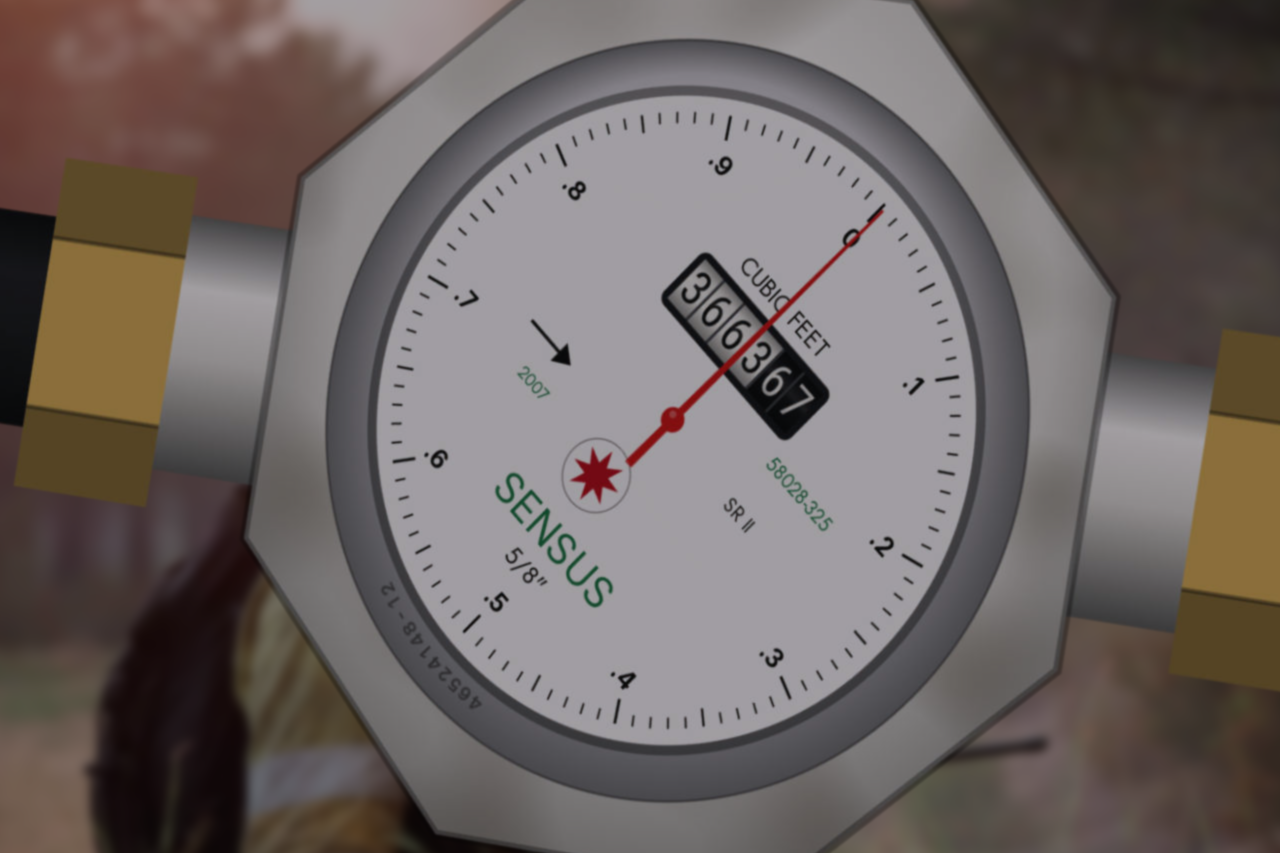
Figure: 366367.00ft³
